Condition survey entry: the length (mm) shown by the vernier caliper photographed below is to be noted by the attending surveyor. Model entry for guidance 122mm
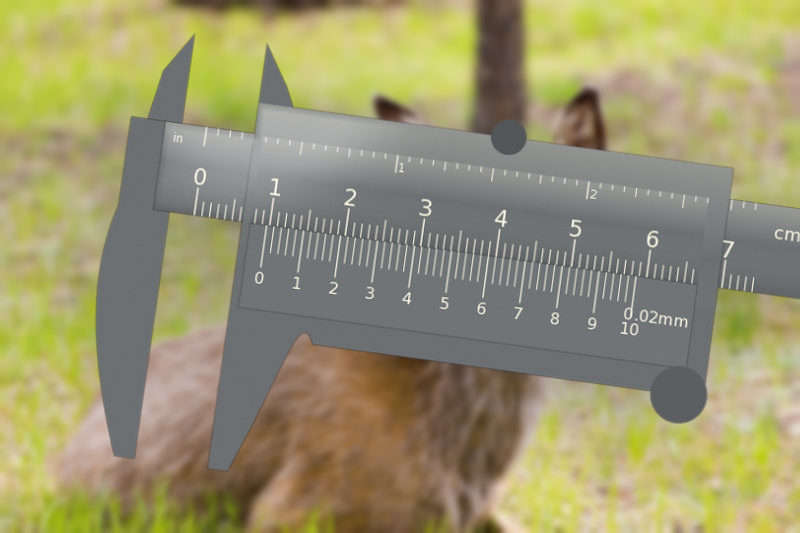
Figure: 9.6mm
